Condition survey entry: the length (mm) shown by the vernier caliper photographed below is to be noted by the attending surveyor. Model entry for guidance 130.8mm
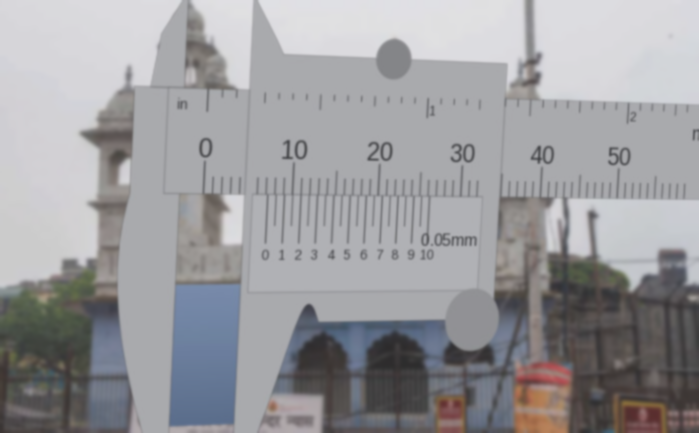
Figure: 7.2mm
